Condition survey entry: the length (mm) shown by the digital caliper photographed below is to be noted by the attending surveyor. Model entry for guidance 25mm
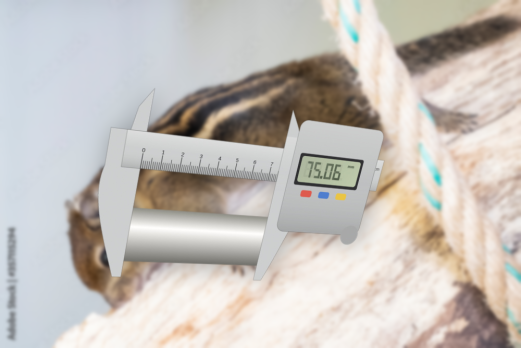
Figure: 75.06mm
